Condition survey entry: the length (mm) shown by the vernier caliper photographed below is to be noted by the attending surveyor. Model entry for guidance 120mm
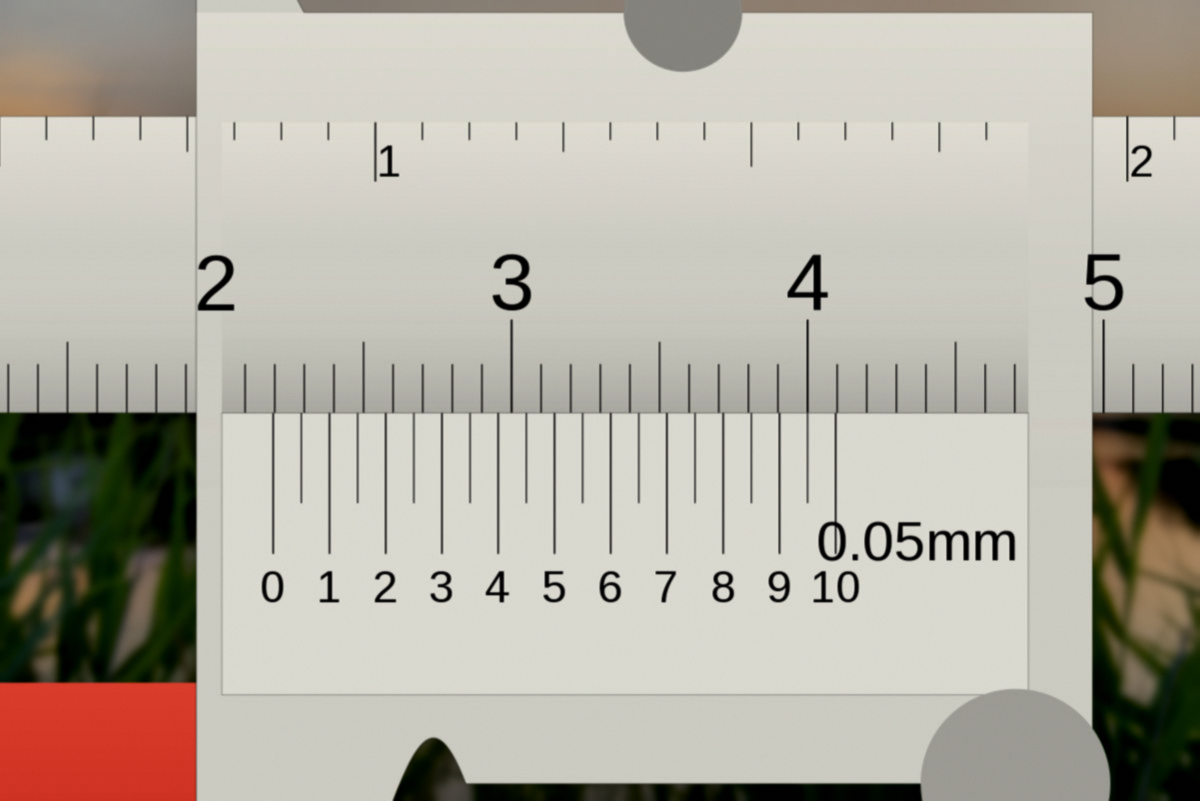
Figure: 21.95mm
